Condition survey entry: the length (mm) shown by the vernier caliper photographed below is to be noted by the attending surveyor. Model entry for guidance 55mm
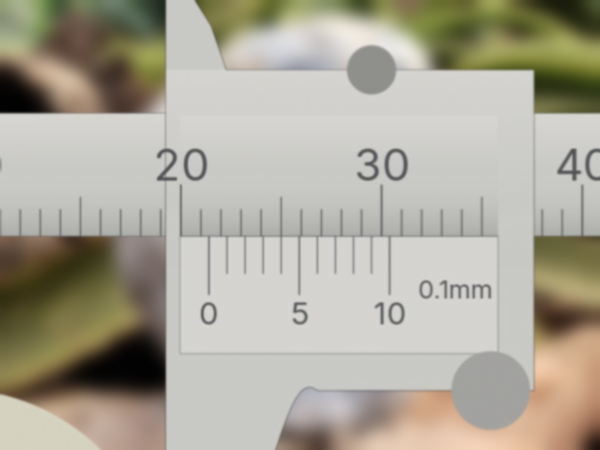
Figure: 21.4mm
